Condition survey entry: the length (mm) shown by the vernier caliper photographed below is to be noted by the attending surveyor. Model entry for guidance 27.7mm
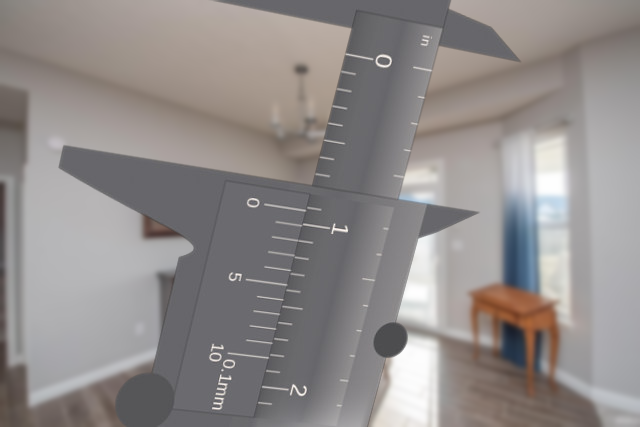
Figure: 9.2mm
